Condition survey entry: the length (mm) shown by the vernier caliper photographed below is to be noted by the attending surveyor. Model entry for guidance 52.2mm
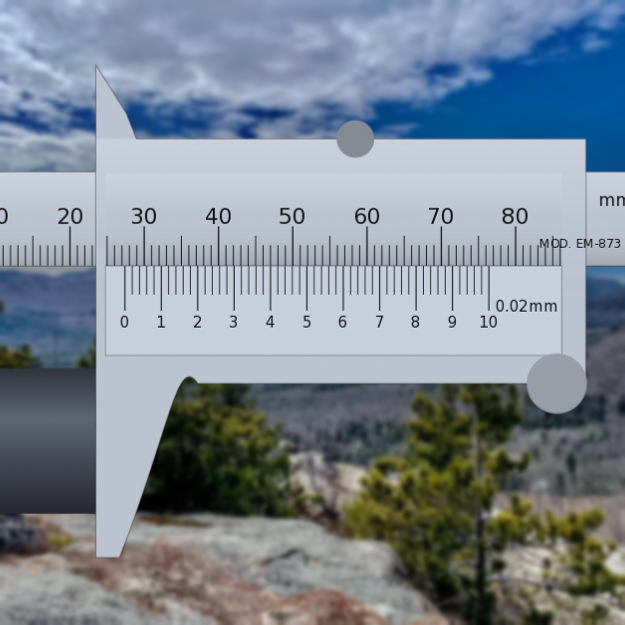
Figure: 27.4mm
